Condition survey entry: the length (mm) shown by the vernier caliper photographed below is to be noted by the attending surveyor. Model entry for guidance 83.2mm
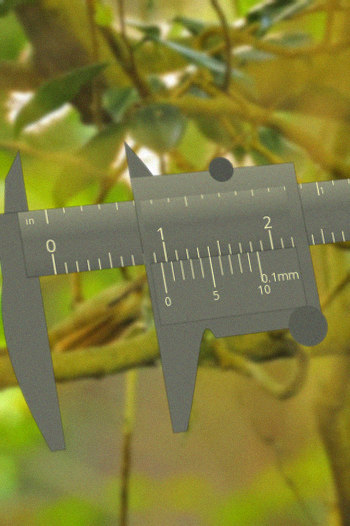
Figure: 9.5mm
